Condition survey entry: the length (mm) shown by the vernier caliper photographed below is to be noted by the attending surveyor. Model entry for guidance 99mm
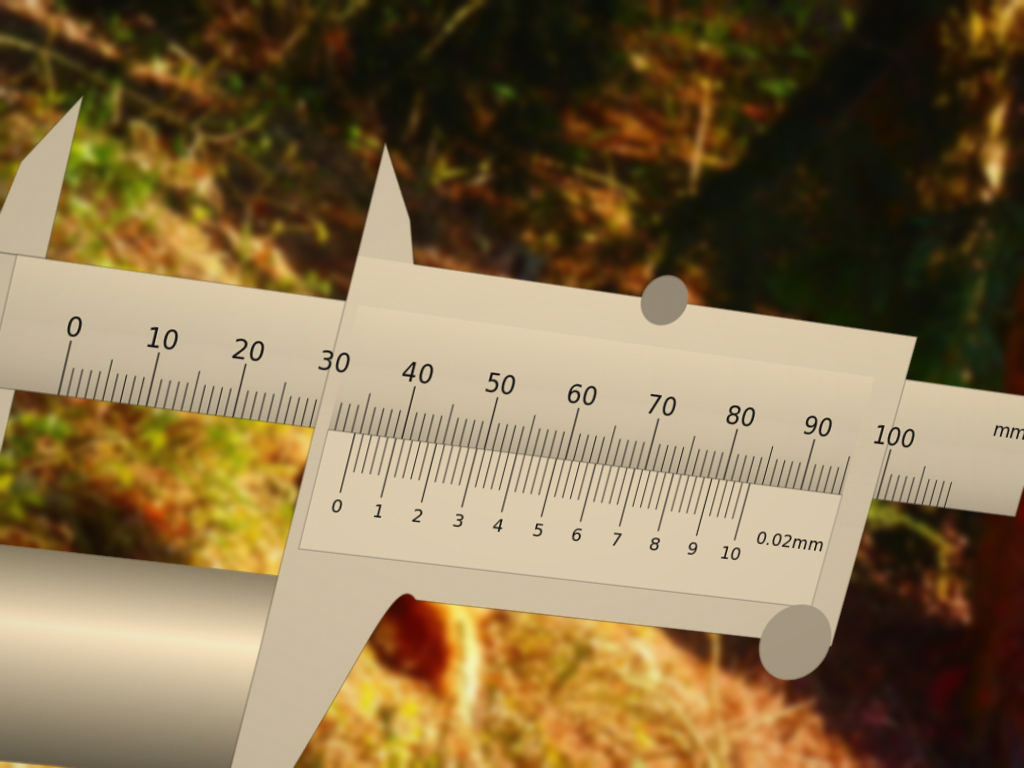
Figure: 34.4mm
